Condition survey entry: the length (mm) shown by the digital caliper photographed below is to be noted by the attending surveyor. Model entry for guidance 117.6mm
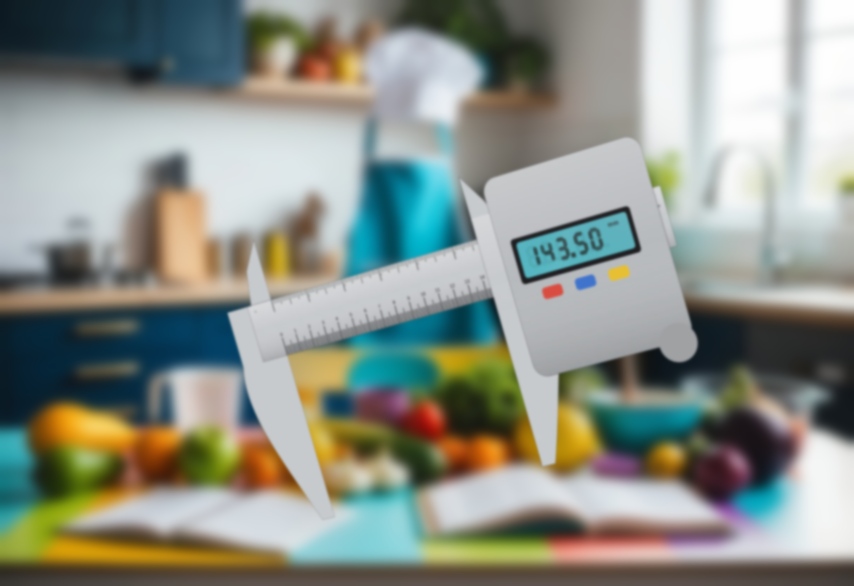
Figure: 143.50mm
